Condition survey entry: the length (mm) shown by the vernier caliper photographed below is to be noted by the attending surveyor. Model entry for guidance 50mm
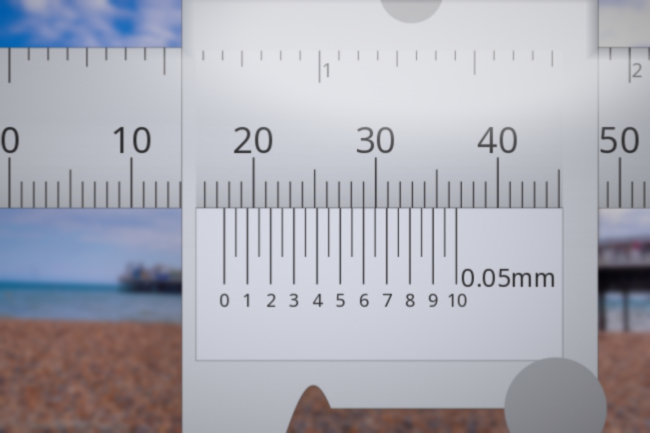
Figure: 17.6mm
